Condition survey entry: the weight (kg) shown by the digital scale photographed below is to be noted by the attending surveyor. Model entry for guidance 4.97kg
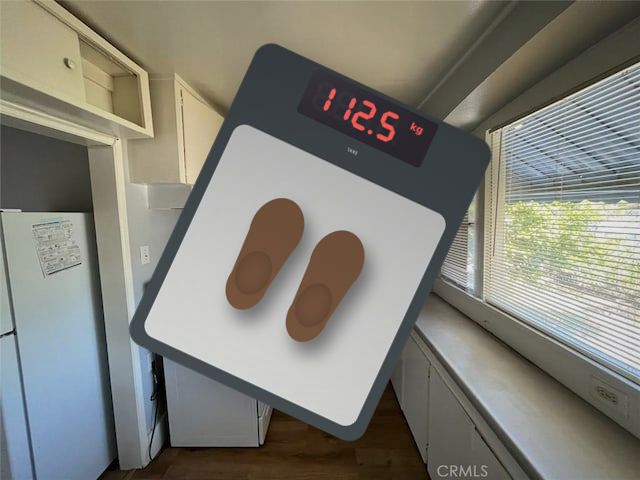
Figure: 112.5kg
